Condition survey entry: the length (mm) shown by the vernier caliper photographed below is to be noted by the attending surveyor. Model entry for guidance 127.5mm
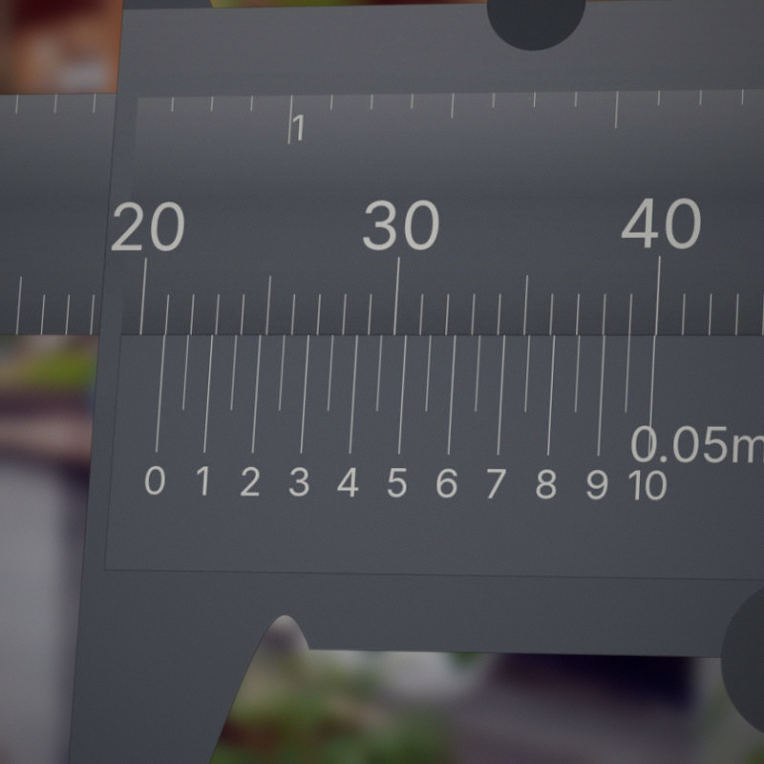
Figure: 20.95mm
